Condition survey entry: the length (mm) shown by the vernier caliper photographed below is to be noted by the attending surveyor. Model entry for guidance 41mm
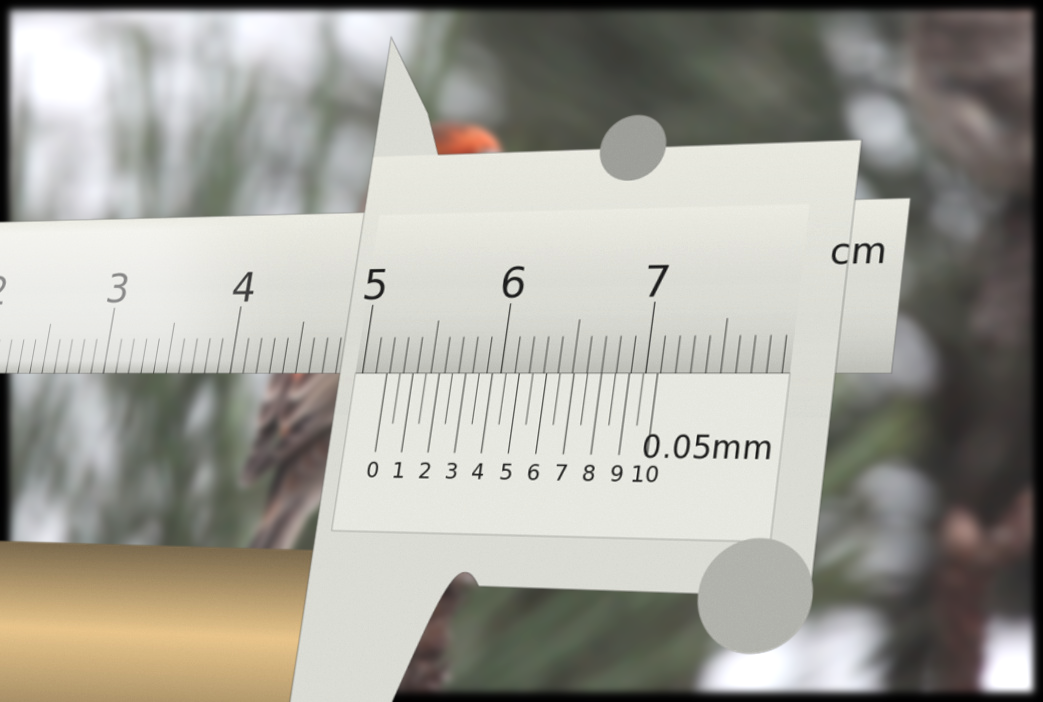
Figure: 51.8mm
